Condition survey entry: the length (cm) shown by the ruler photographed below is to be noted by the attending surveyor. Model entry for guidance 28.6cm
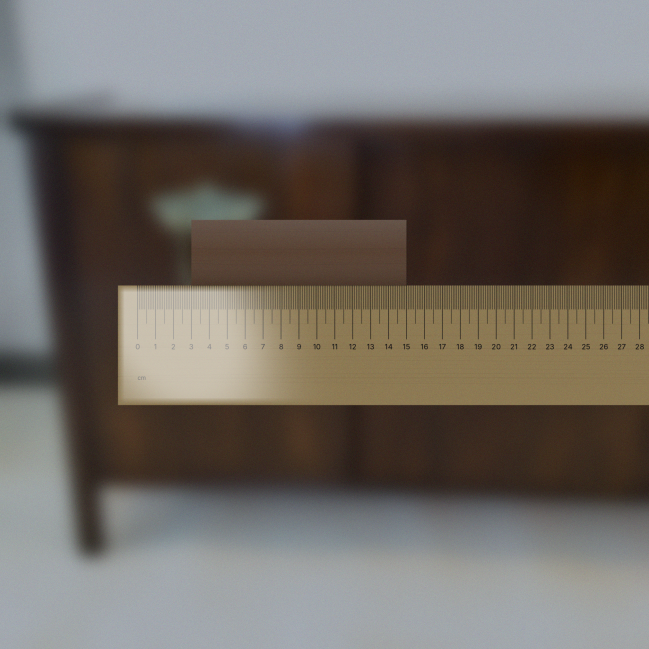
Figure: 12cm
